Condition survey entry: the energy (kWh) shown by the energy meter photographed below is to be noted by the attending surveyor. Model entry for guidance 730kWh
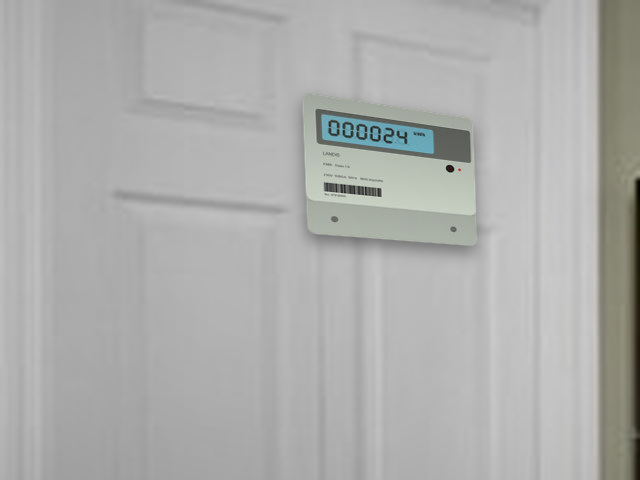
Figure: 24kWh
